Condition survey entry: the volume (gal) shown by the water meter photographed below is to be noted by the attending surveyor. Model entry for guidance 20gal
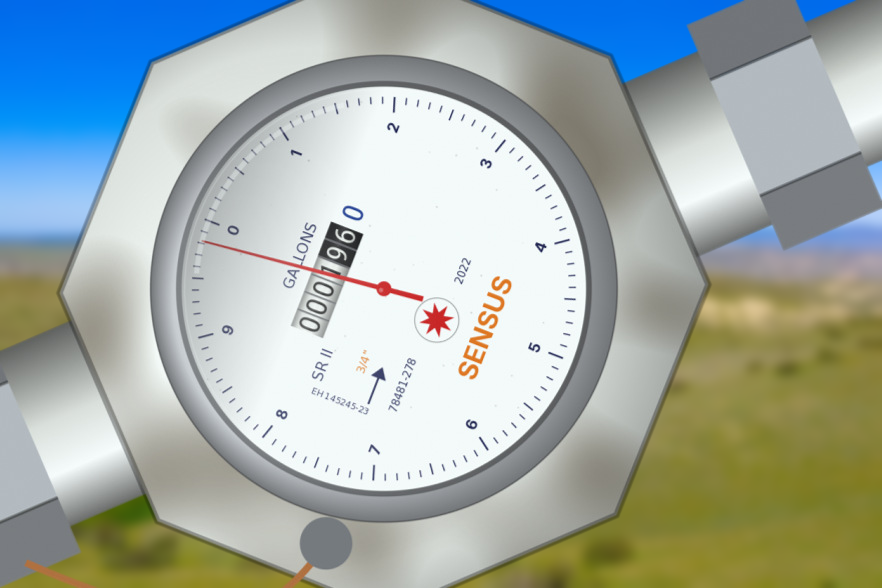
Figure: 1959.8gal
